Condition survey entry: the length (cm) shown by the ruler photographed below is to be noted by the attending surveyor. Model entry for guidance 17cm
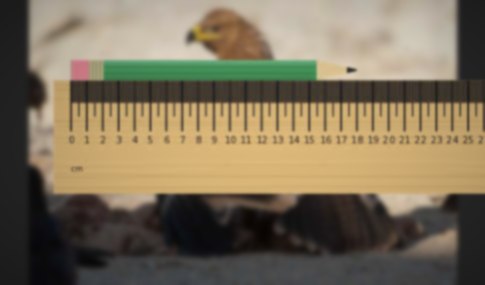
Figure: 18cm
